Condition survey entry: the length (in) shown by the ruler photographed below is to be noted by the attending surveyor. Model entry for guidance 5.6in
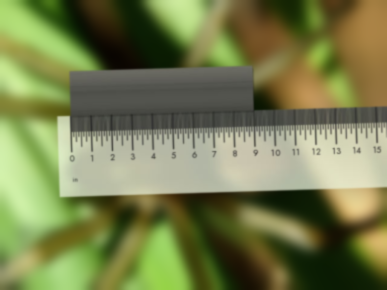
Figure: 9in
